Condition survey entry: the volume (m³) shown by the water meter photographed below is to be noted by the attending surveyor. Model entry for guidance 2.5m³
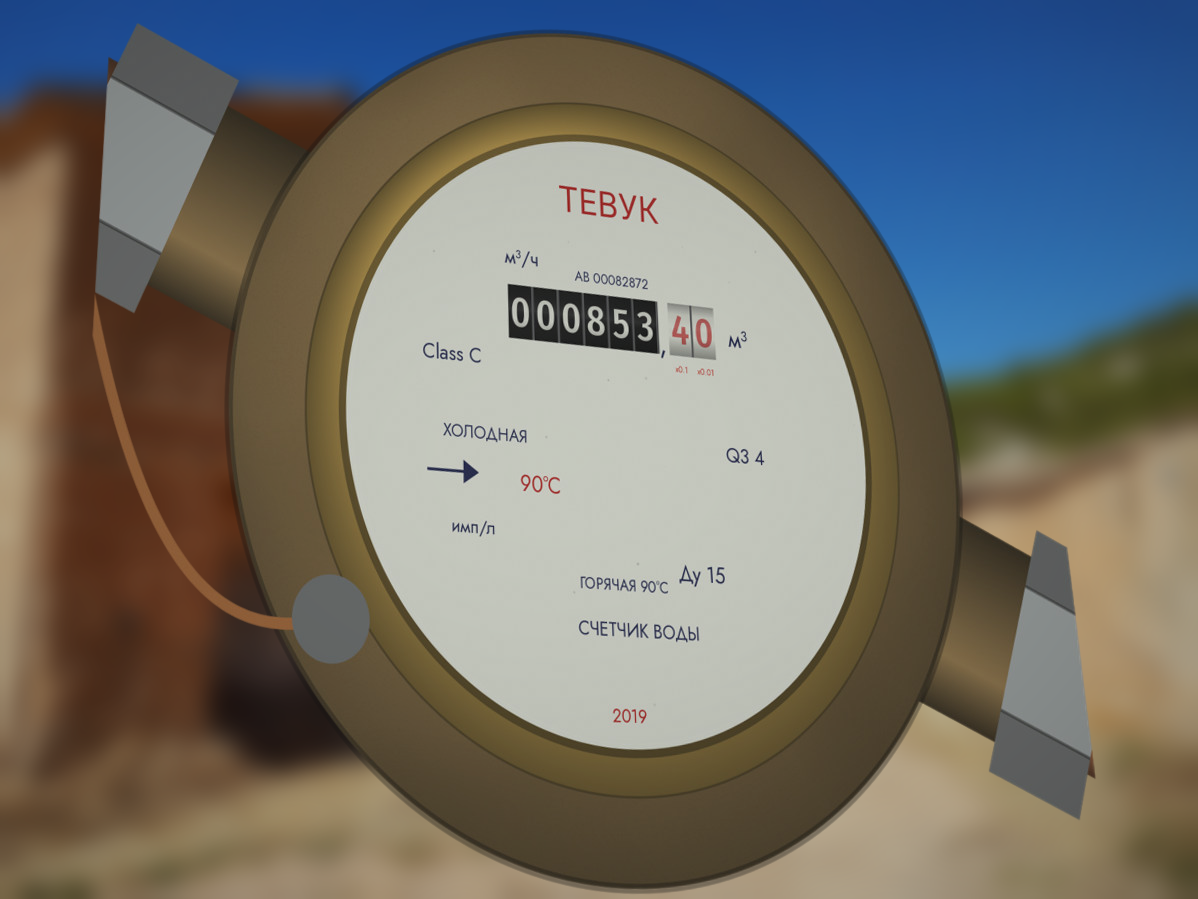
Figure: 853.40m³
